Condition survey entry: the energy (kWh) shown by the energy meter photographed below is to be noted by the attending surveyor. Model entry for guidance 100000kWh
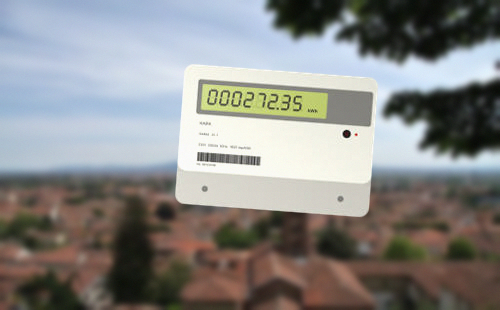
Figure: 272.35kWh
